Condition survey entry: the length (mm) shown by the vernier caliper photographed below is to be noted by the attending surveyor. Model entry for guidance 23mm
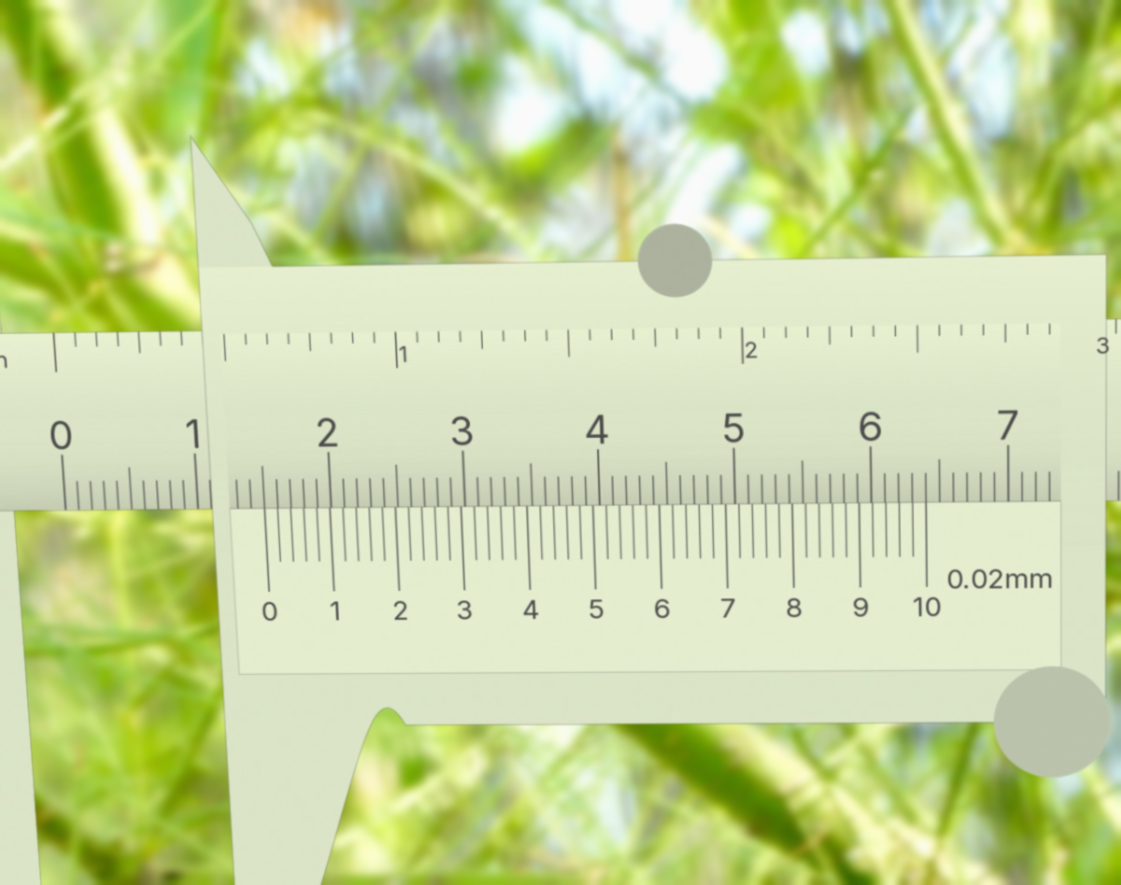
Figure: 15.0mm
